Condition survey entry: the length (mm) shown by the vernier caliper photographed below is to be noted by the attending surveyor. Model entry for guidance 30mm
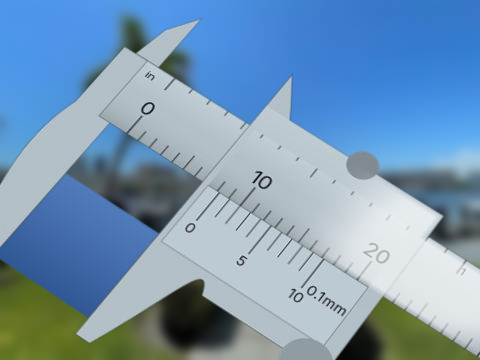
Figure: 8.2mm
